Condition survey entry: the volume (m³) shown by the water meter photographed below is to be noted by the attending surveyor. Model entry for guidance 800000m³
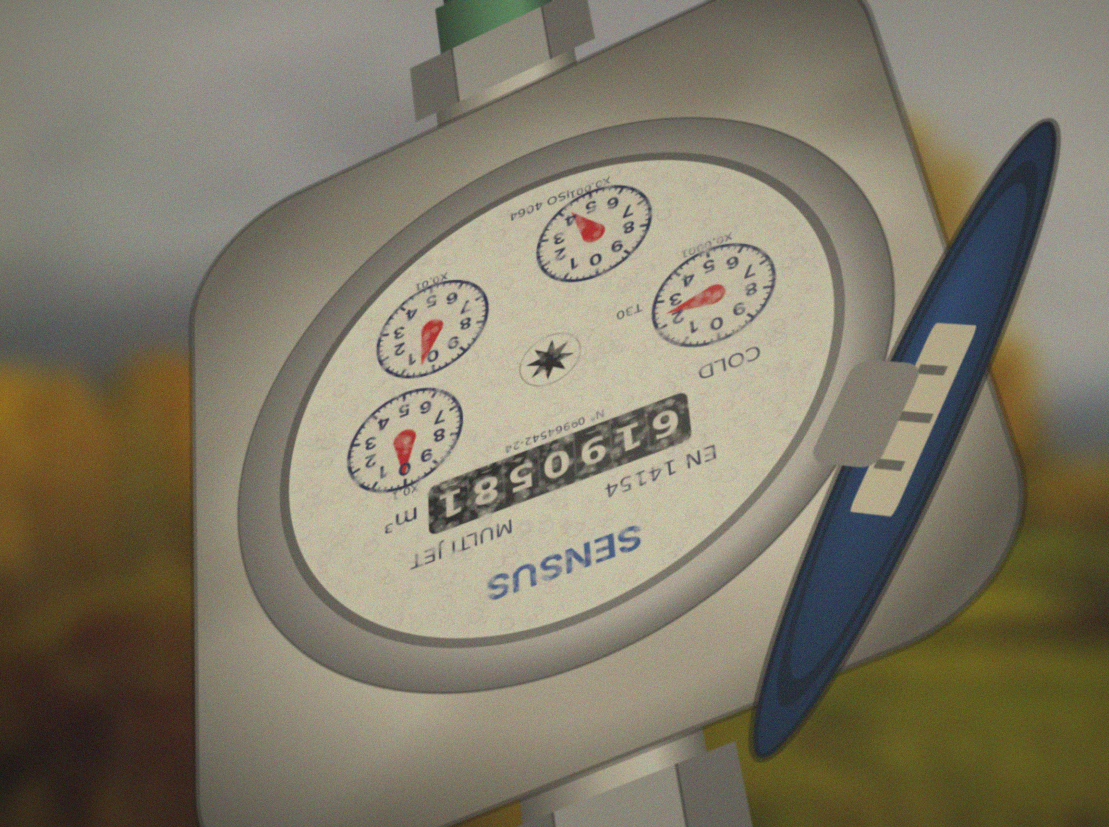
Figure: 6190581.0042m³
